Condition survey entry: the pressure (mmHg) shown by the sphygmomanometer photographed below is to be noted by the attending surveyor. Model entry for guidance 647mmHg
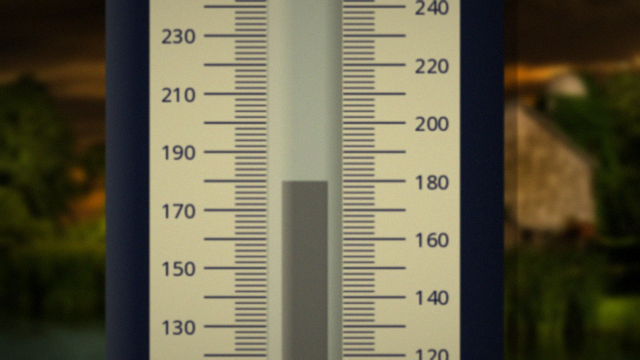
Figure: 180mmHg
